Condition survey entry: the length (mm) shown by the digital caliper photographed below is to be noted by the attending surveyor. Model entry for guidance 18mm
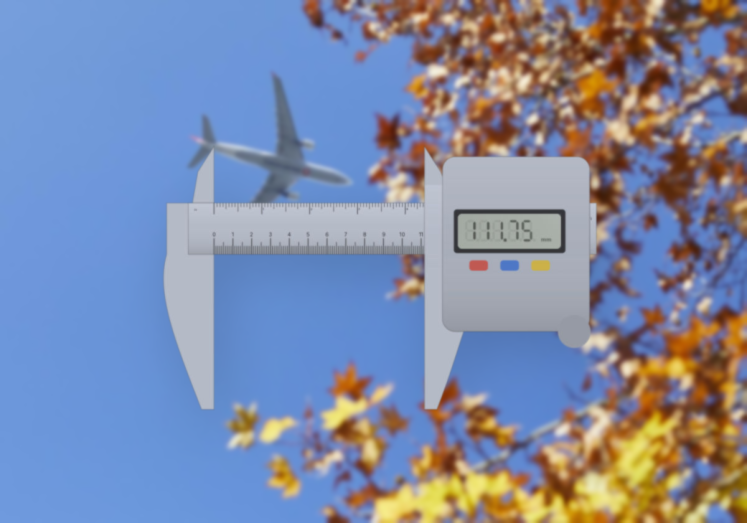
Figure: 111.75mm
